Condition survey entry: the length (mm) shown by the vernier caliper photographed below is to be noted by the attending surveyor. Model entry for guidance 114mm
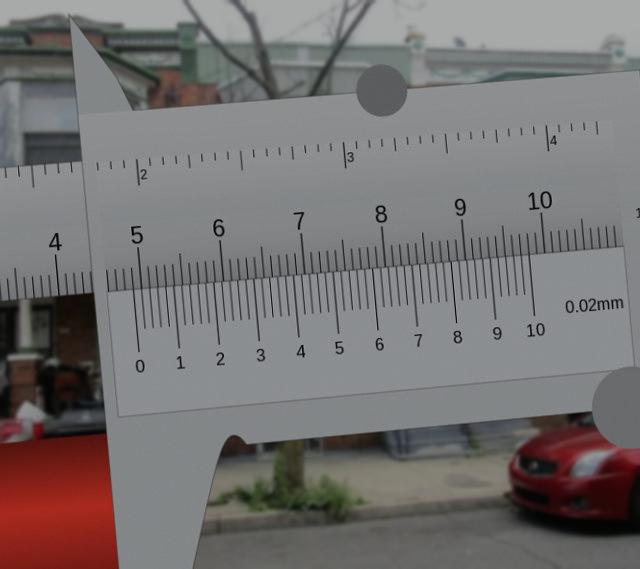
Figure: 49.0mm
